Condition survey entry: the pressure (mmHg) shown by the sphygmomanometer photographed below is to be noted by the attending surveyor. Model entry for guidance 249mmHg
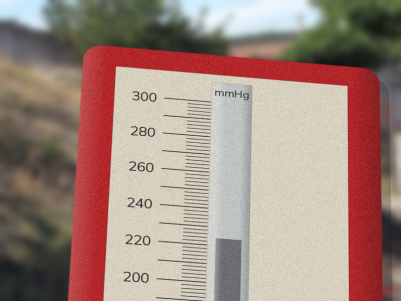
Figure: 224mmHg
